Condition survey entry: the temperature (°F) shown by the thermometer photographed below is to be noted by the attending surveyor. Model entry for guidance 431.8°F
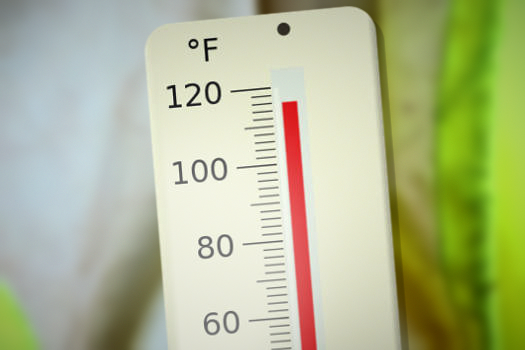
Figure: 116°F
